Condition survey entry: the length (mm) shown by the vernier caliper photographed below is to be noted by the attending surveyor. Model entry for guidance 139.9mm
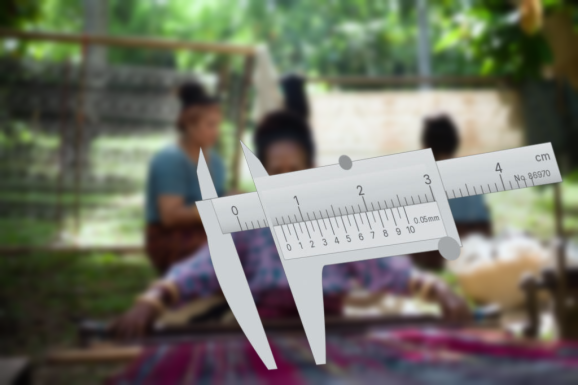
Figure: 6.4mm
